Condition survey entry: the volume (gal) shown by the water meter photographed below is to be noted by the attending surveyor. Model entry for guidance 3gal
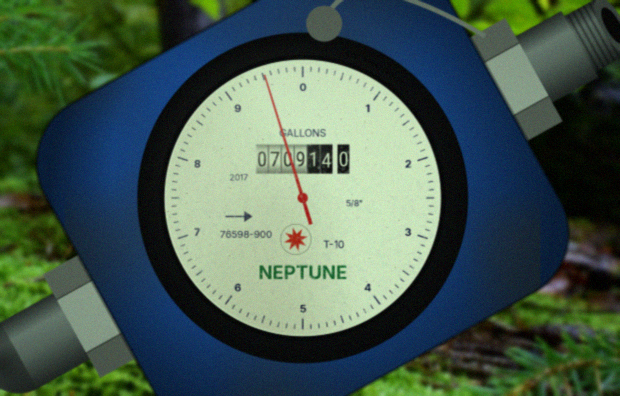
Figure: 709139.5gal
